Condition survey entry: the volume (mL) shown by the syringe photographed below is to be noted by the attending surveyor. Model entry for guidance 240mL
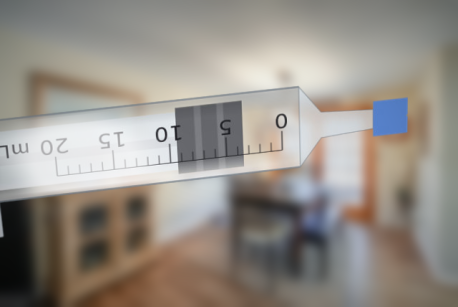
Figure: 3.5mL
